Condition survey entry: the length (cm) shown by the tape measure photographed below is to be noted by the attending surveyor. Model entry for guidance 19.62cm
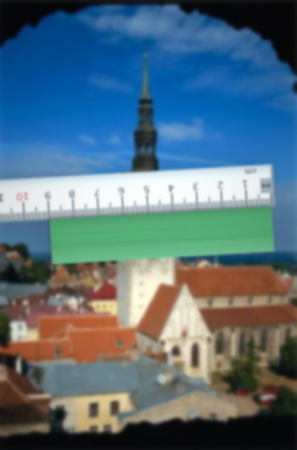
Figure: 9cm
